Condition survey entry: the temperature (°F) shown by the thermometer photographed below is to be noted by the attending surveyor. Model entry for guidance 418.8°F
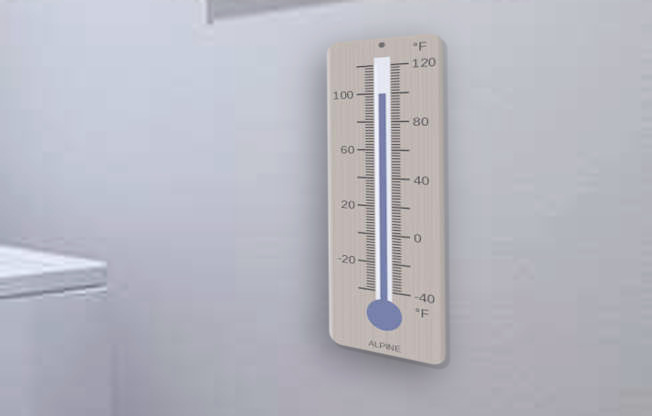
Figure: 100°F
